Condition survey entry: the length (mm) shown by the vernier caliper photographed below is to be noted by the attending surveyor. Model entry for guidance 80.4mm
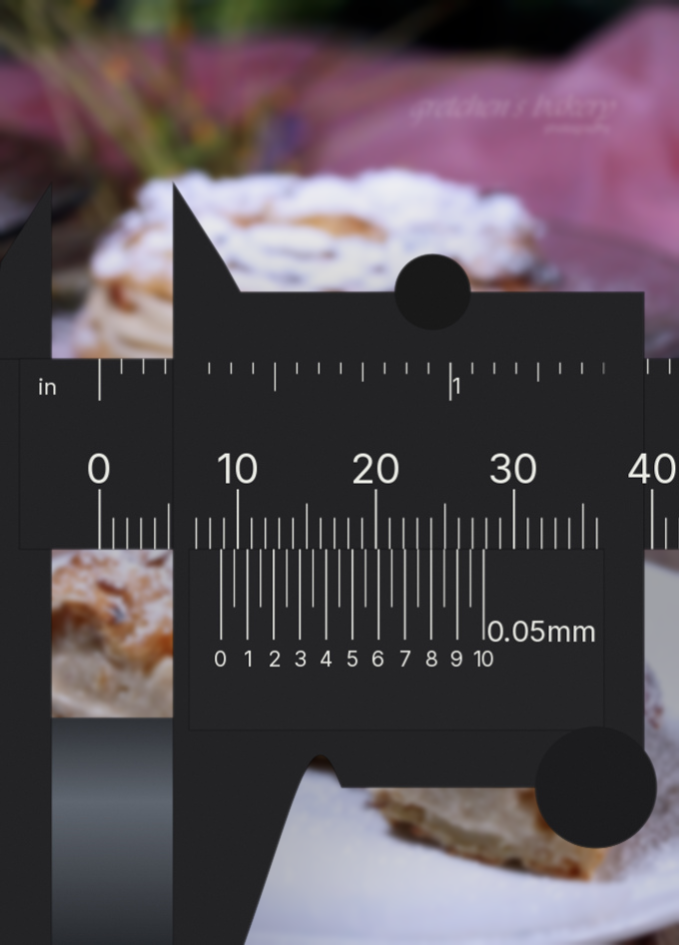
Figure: 8.8mm
